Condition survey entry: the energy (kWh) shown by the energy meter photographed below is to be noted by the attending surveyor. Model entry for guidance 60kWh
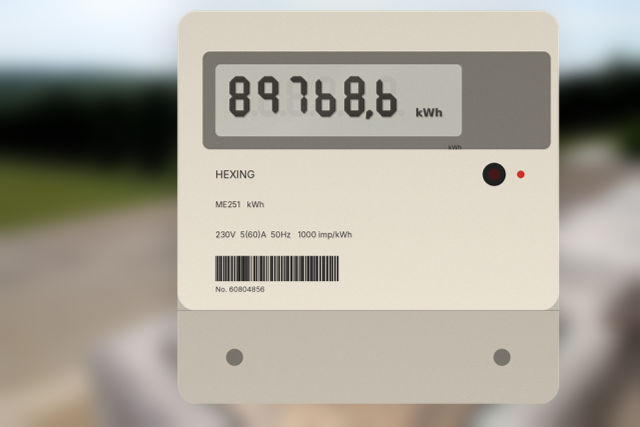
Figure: 89768.6kWh
